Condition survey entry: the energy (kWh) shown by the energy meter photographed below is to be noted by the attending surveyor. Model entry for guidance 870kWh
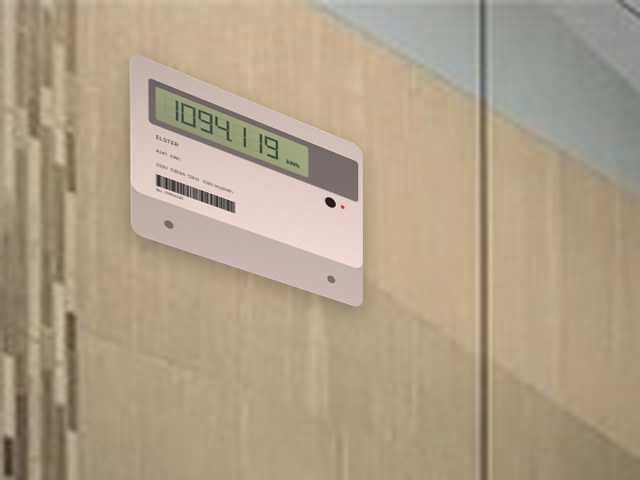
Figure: 1094.119kWh
